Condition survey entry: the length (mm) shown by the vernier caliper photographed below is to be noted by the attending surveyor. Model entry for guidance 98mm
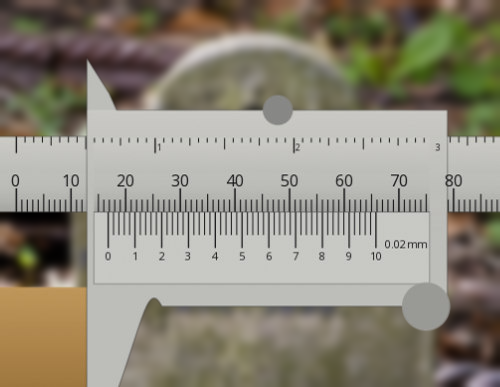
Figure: 16.8mm
